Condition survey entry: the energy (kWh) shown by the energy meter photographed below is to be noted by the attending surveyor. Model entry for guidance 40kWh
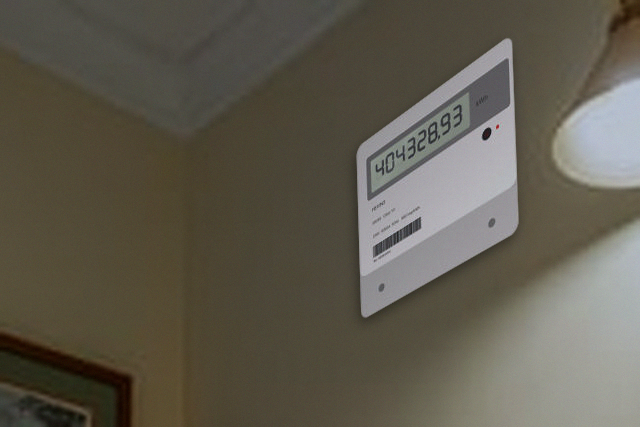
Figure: 404328.93kWh
